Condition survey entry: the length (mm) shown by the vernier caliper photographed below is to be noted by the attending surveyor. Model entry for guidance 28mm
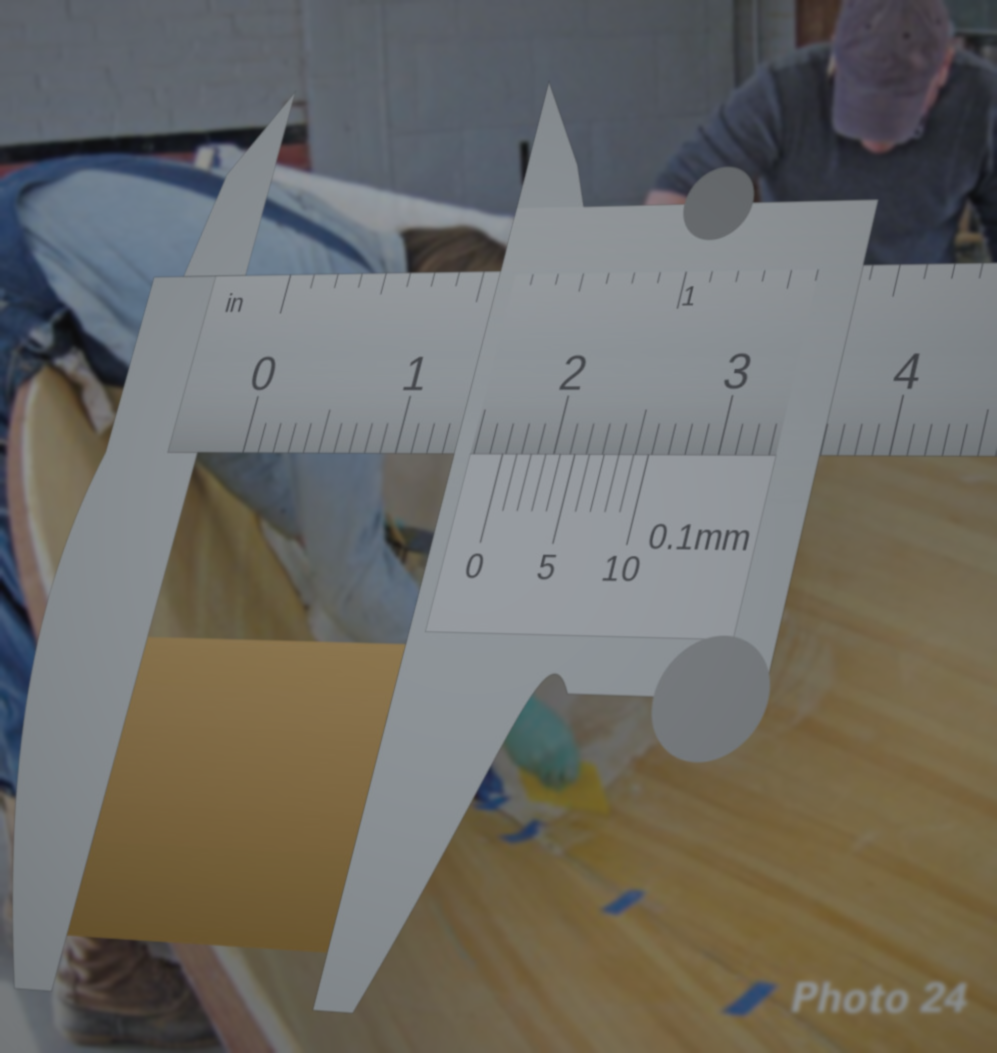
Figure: 16.8mm
